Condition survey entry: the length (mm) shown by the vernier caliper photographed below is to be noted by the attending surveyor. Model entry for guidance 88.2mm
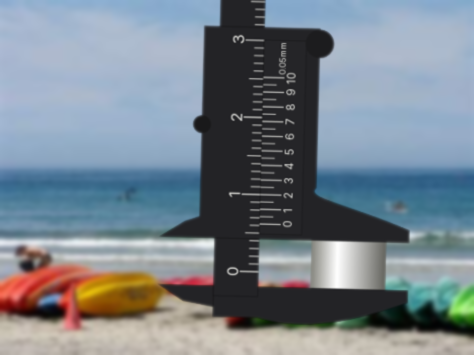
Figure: 6.2mm
